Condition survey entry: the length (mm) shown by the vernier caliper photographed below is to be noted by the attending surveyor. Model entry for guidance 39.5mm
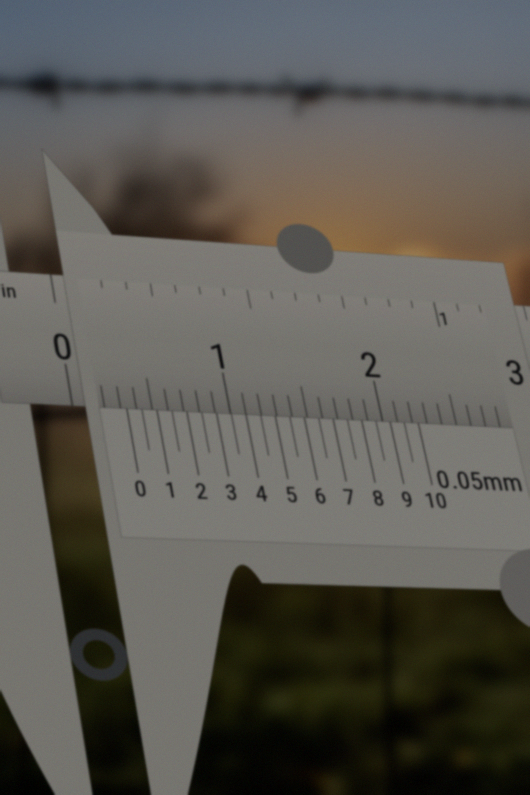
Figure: 3.4mm
